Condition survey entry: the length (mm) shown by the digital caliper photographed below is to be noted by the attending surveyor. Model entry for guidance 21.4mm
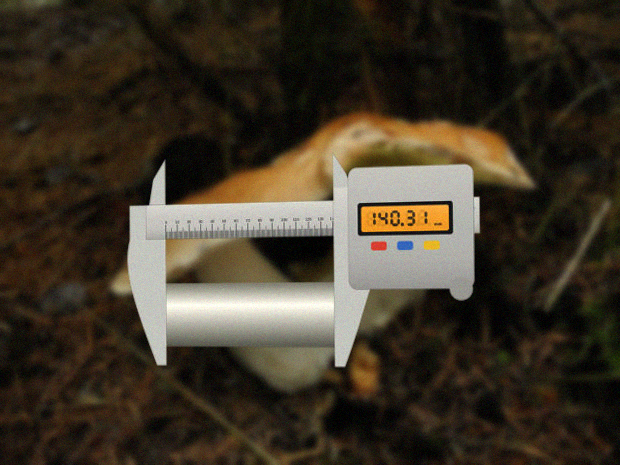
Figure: 140.31mm
